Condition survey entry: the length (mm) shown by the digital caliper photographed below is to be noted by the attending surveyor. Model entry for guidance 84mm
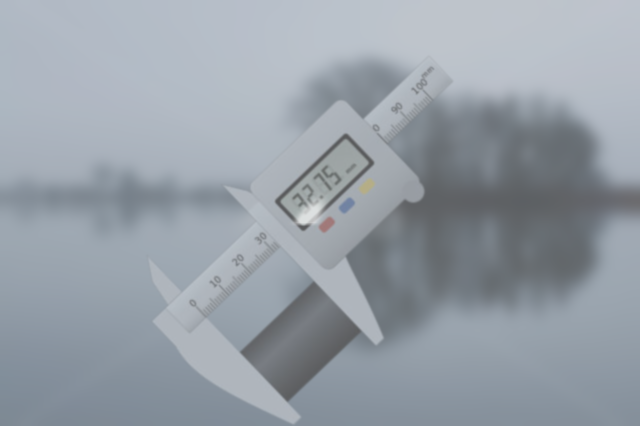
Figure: 32.75mm
